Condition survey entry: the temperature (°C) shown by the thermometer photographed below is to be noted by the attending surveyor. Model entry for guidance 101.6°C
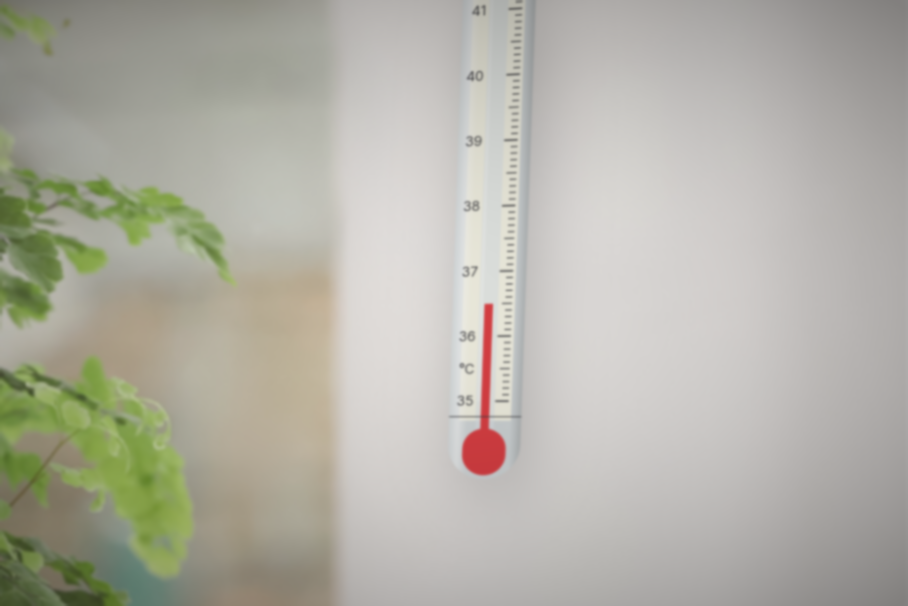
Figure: 36.5°C
